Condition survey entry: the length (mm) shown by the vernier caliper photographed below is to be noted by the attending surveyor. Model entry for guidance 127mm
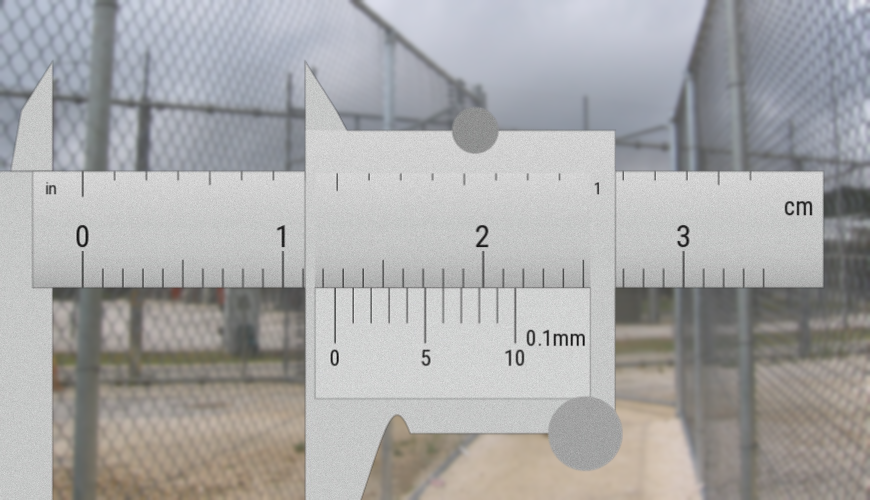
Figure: 12.6mm
